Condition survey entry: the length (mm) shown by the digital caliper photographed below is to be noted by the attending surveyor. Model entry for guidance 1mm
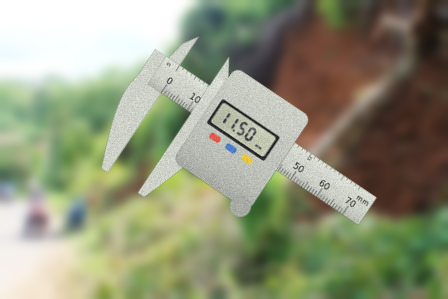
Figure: 11.50mm
